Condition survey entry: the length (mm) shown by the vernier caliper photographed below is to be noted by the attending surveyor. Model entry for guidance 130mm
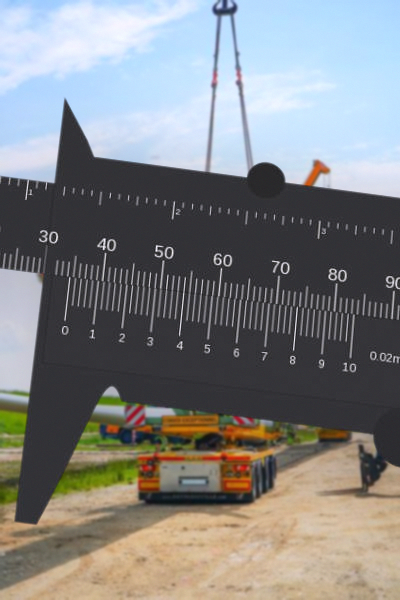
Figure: 34.4mm
